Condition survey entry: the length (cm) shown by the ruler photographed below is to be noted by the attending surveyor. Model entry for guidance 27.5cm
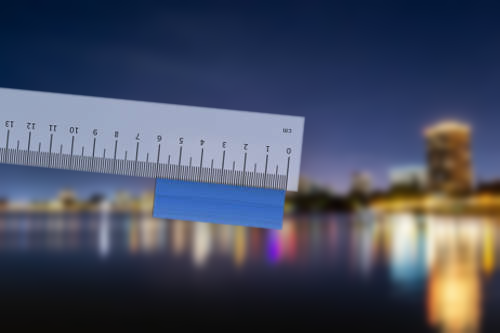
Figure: 6cm
